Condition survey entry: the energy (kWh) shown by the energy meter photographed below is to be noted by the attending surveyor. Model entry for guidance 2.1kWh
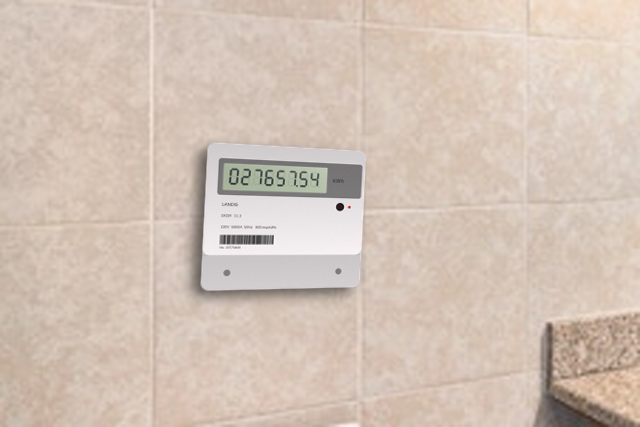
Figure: 27657.54kWh
